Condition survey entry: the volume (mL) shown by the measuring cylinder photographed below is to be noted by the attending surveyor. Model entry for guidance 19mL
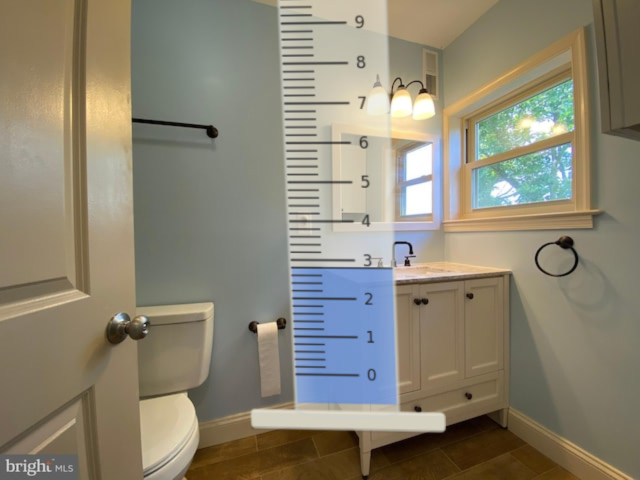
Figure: 2.8mL
